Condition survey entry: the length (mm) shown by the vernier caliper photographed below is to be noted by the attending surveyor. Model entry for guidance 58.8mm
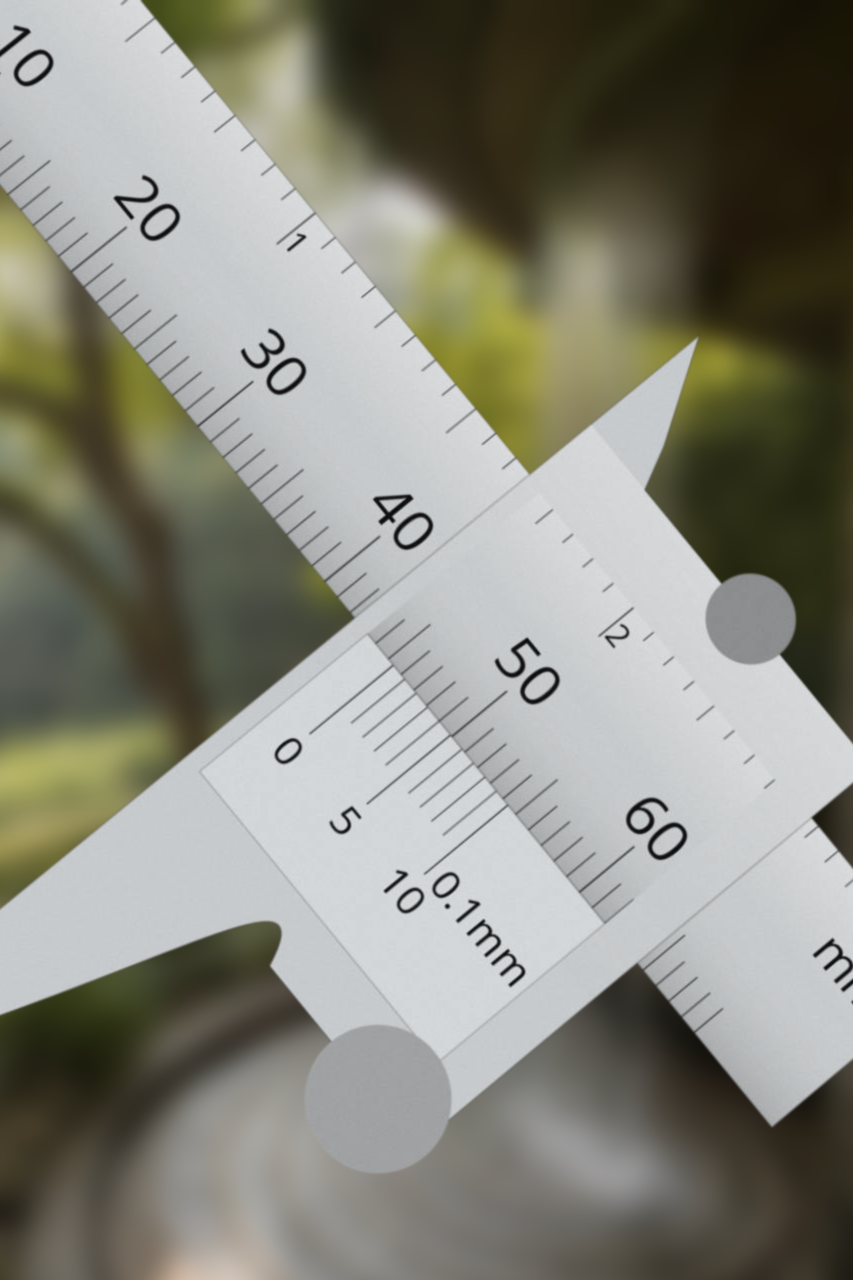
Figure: 45.4mm
